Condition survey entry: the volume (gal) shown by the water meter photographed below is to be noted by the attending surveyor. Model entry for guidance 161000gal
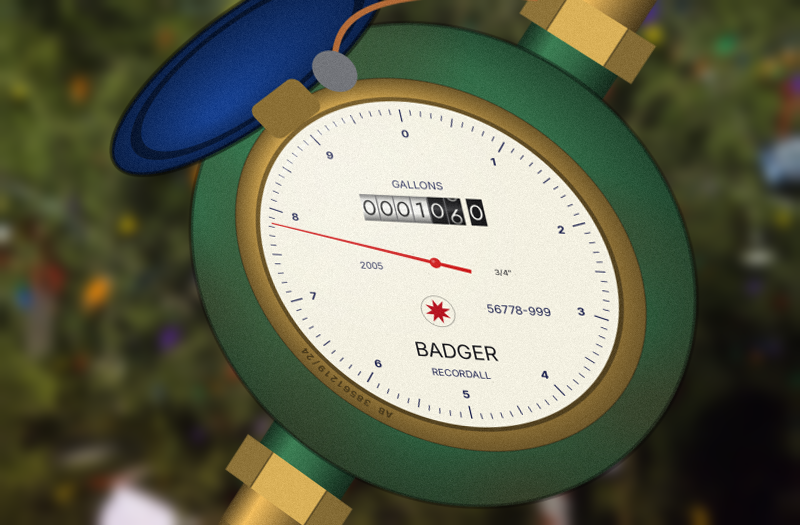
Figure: 1057.8gal
